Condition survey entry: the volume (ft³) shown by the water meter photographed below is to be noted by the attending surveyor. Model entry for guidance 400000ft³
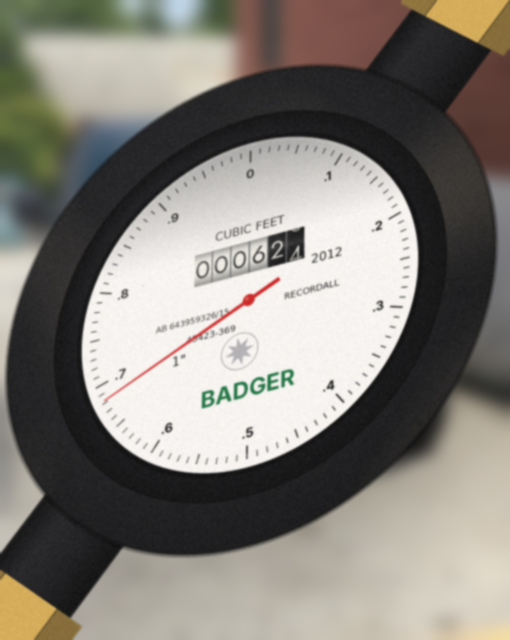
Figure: 623.68ft³
